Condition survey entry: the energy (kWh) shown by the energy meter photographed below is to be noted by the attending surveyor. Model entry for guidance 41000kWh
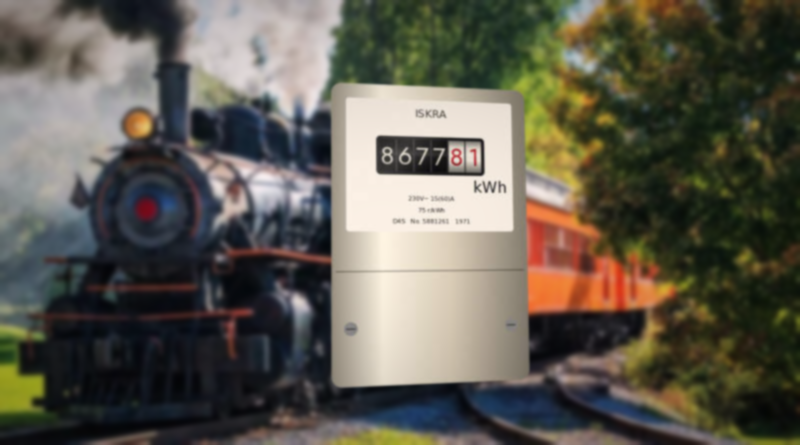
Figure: 8677.81kWh
